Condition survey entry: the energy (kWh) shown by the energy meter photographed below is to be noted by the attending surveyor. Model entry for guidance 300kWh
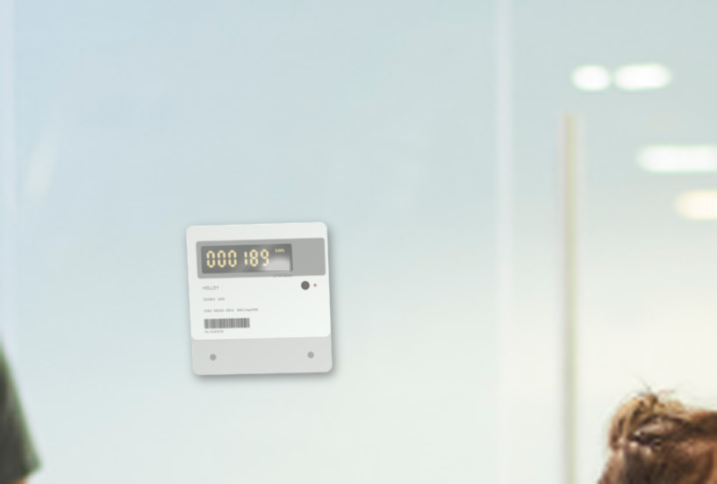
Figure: 189kWh
